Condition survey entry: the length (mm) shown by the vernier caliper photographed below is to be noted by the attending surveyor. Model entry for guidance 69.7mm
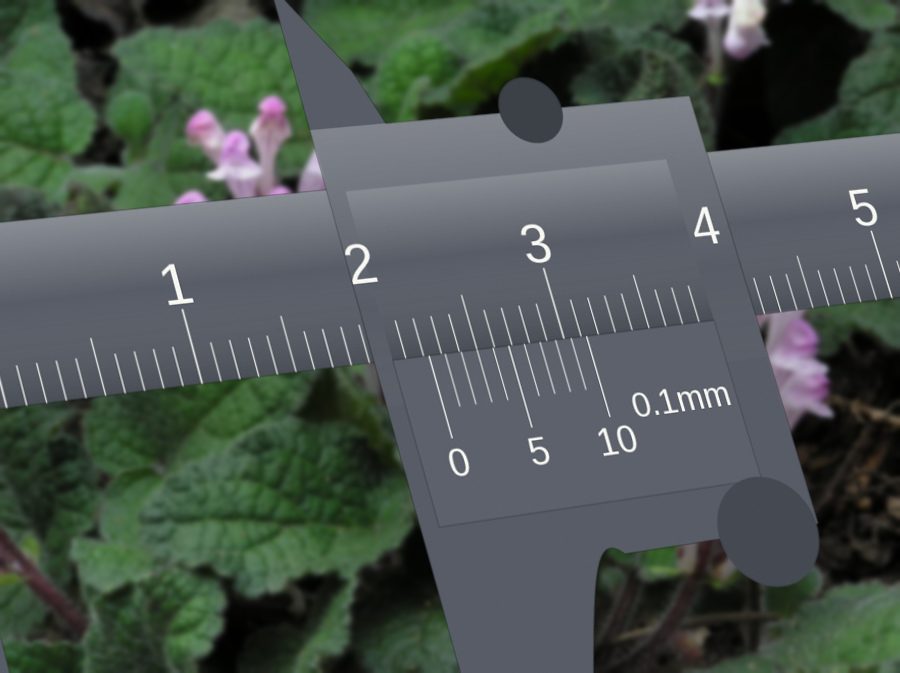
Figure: 22.3mm
